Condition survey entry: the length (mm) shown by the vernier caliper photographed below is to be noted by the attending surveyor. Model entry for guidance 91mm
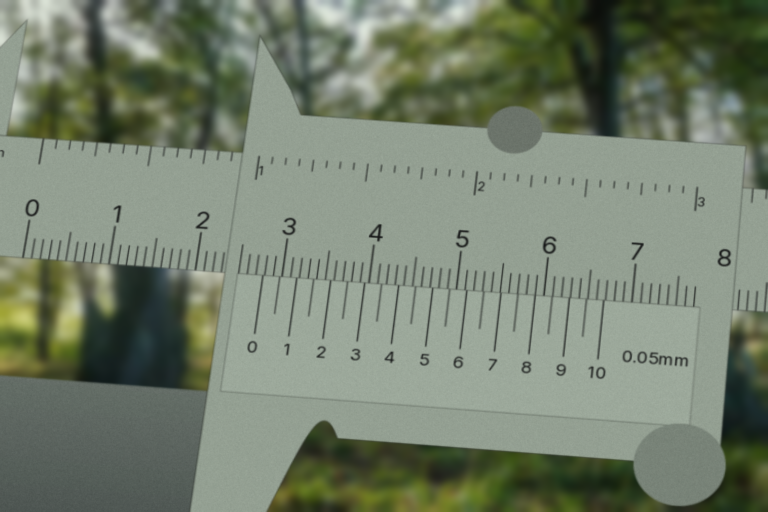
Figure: 27.8mm
